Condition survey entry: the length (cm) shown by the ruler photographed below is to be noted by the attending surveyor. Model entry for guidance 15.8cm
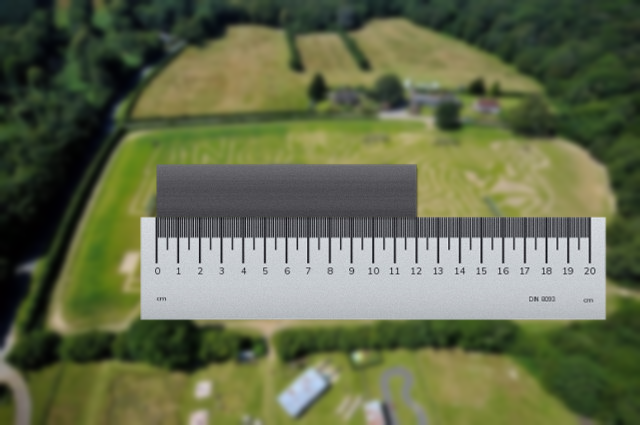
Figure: 12cm
